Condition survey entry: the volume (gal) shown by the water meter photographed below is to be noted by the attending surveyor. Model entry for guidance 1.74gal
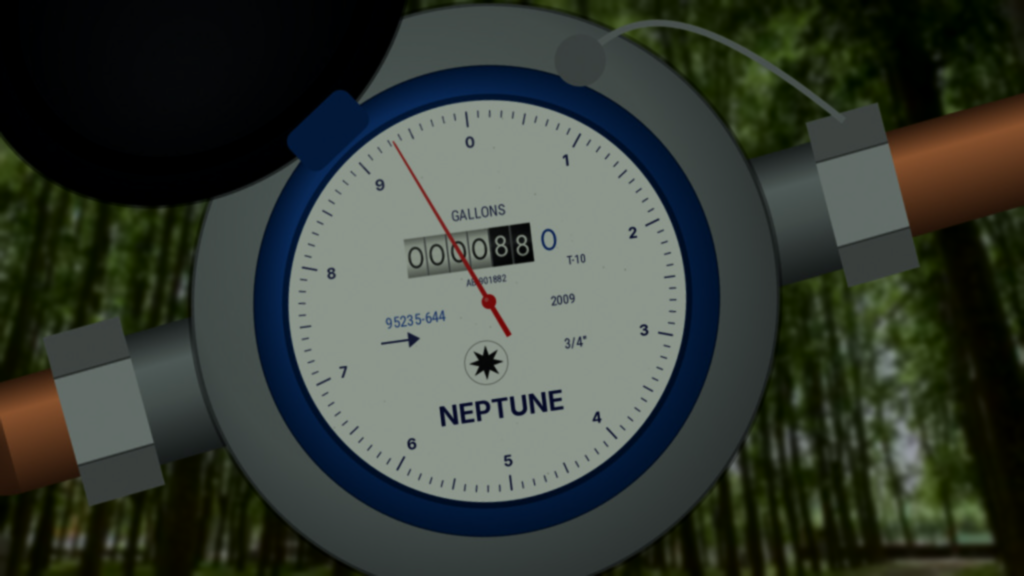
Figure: 879.3gal
